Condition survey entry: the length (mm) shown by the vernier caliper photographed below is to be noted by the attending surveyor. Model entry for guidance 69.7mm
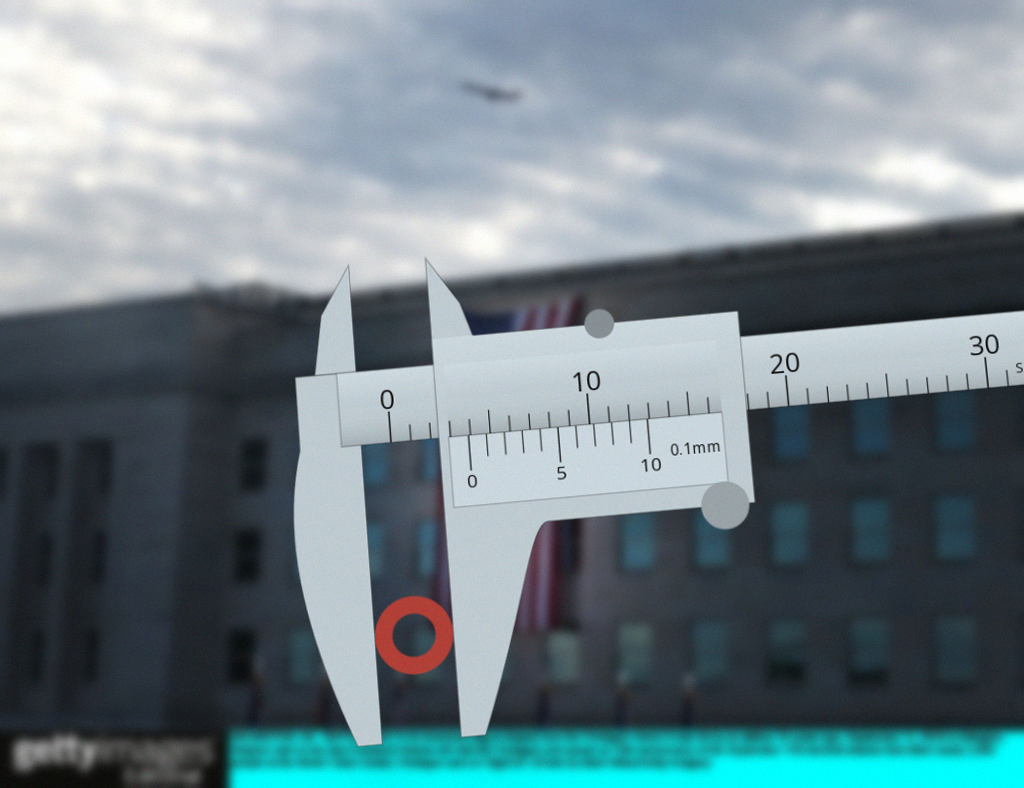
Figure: 3.9mm
